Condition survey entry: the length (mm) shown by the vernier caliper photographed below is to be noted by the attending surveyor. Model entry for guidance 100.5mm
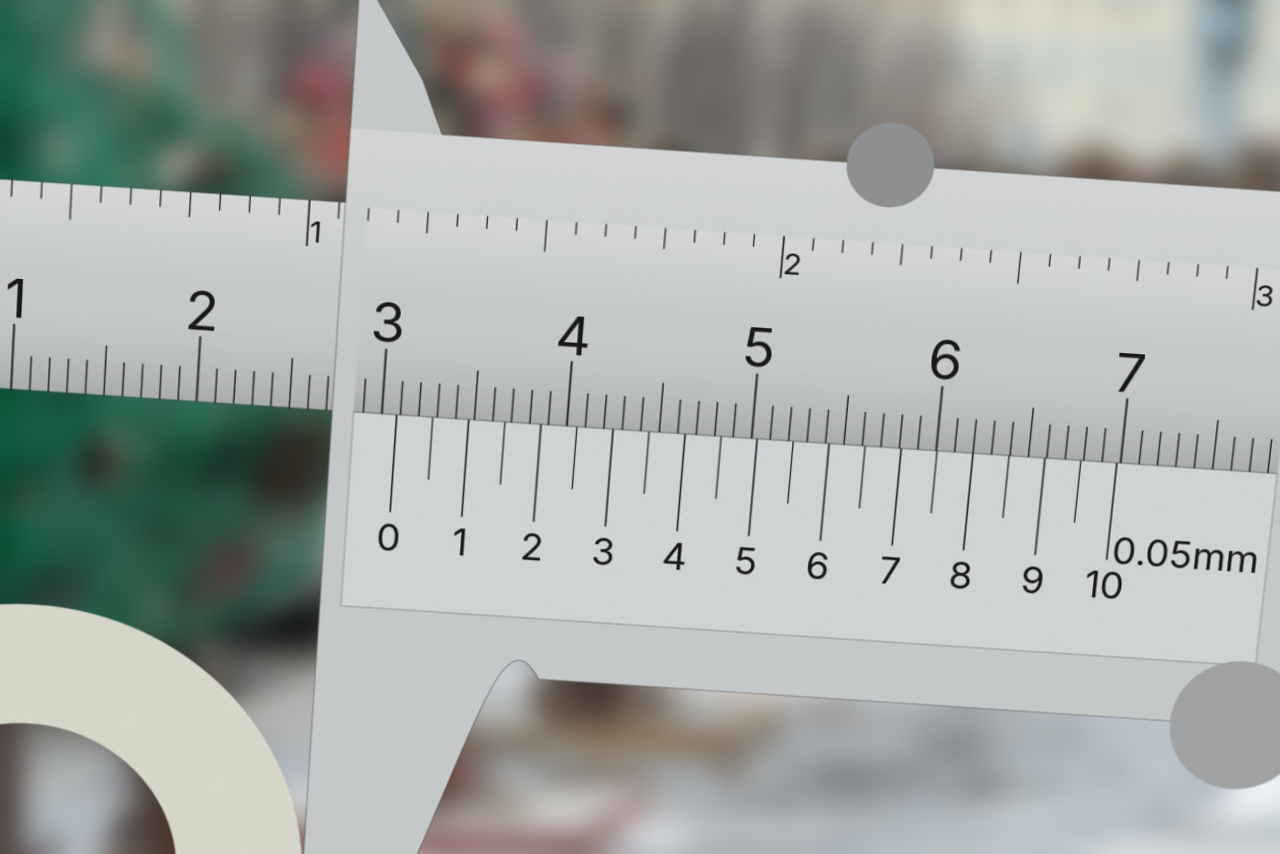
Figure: 30.8mm
